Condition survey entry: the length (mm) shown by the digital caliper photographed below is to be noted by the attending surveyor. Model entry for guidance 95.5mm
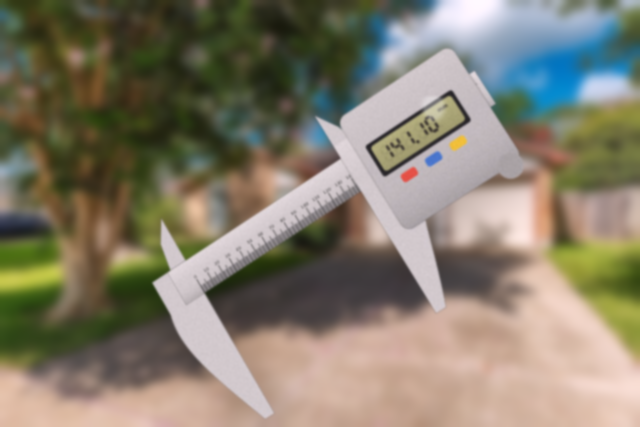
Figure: 141.10mm
